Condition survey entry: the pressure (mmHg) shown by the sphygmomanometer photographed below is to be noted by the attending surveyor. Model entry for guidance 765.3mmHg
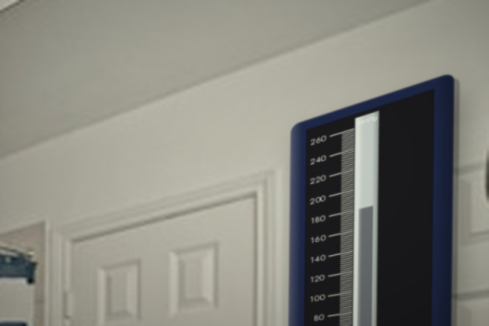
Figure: 180mmHg
